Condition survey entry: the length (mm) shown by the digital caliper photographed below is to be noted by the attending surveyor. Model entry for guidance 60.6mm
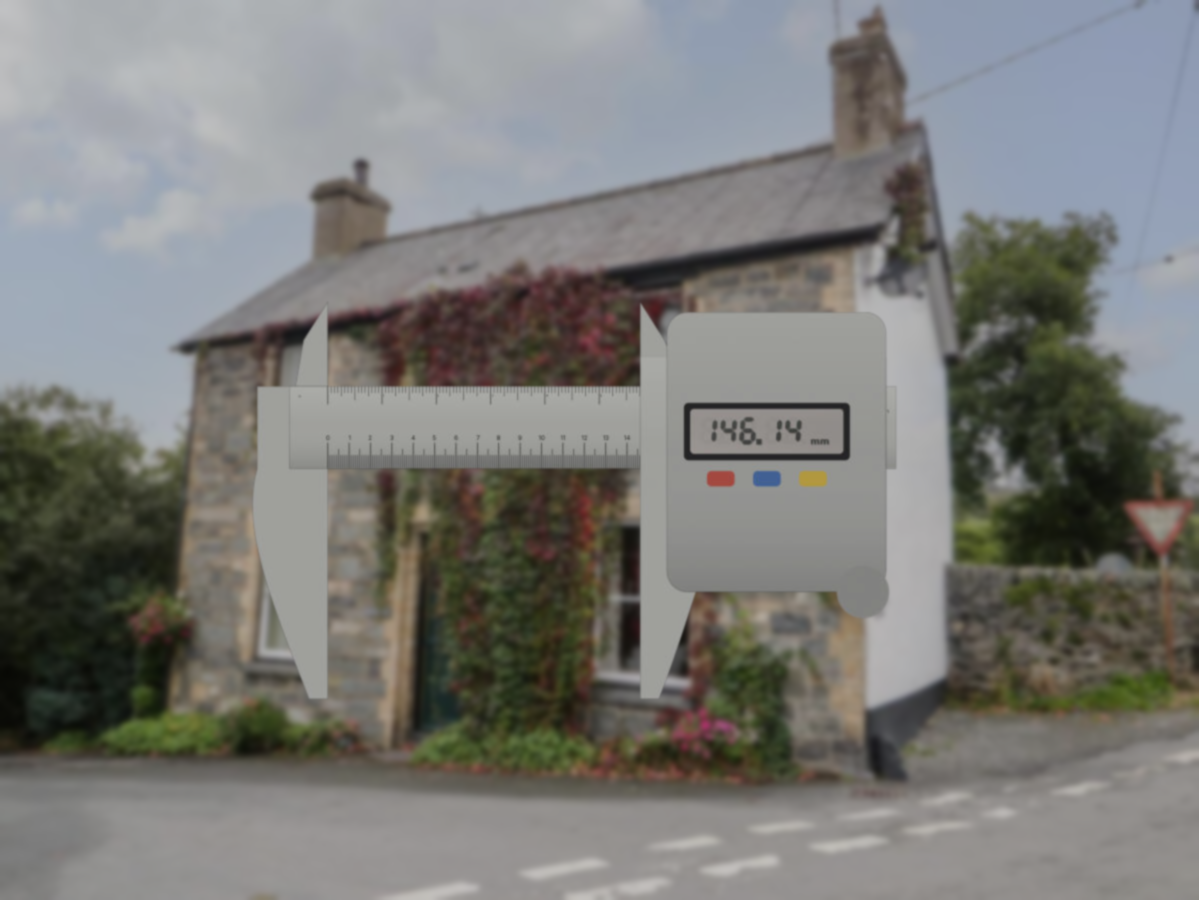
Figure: 146.14mm
